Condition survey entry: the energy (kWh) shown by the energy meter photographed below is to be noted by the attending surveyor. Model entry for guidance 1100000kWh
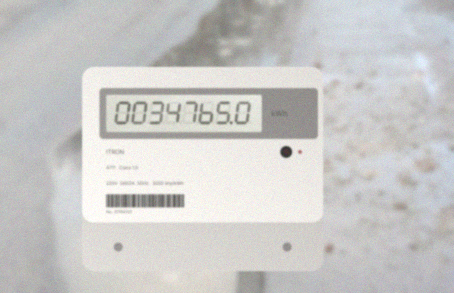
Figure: 34765.0kWh
